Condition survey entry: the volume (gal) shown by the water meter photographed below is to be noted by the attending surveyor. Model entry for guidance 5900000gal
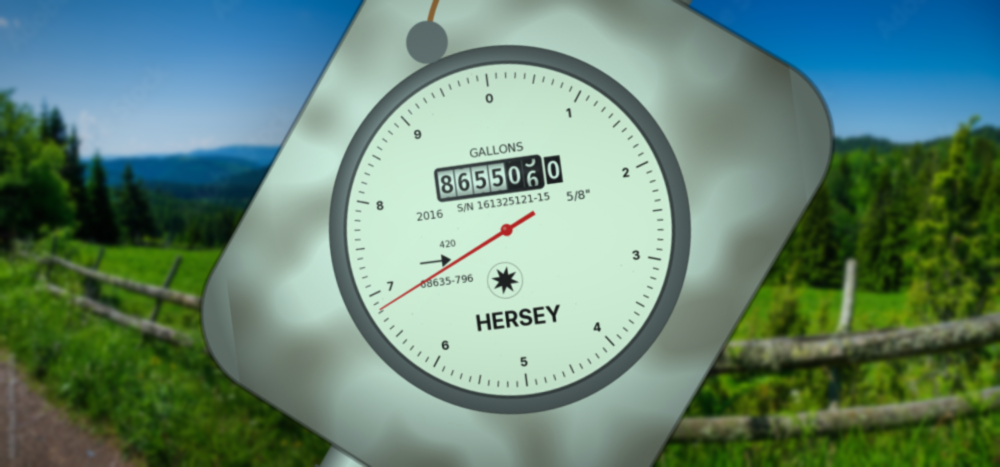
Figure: 8655056.8gal
